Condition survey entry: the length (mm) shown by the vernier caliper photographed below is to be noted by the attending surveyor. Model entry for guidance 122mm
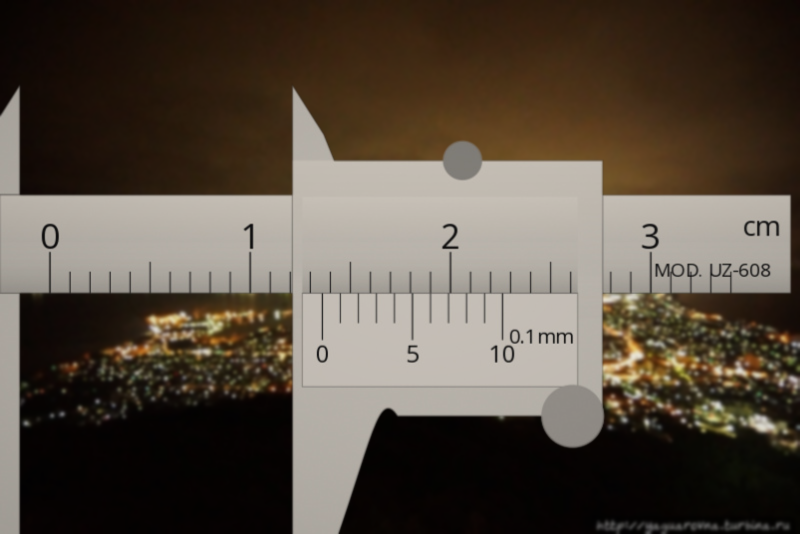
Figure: 13.6mm
